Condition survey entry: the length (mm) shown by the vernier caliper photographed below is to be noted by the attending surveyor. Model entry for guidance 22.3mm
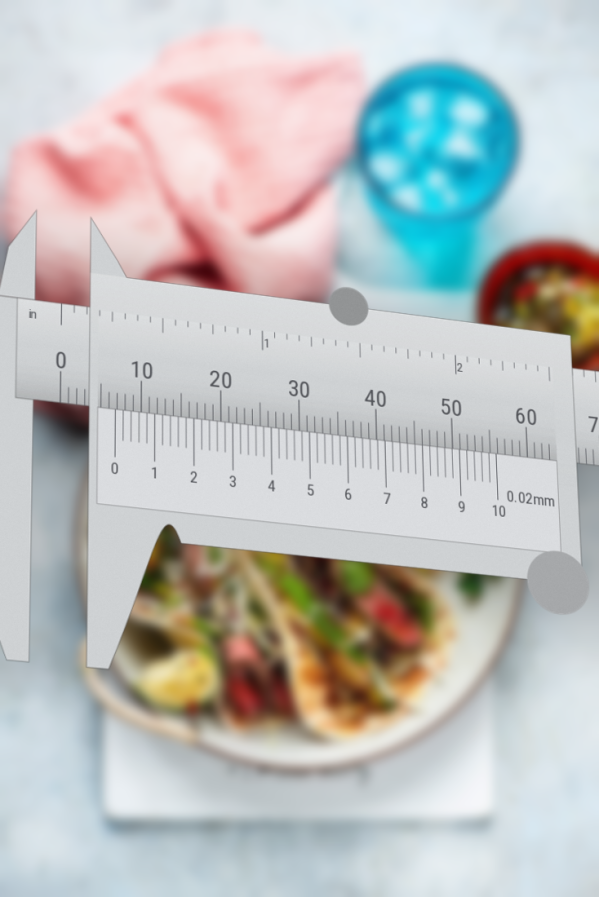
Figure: 6.8mm
